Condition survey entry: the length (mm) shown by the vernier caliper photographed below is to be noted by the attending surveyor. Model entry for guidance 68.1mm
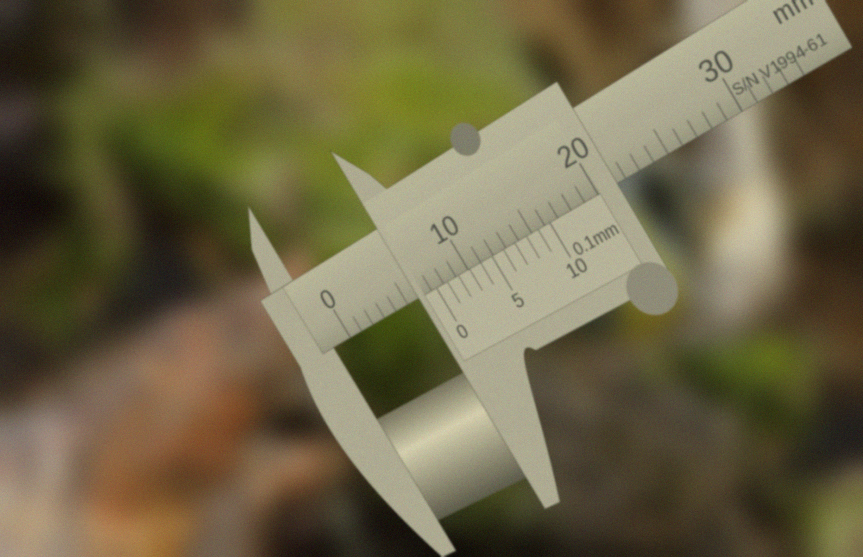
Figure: 7.4mm
